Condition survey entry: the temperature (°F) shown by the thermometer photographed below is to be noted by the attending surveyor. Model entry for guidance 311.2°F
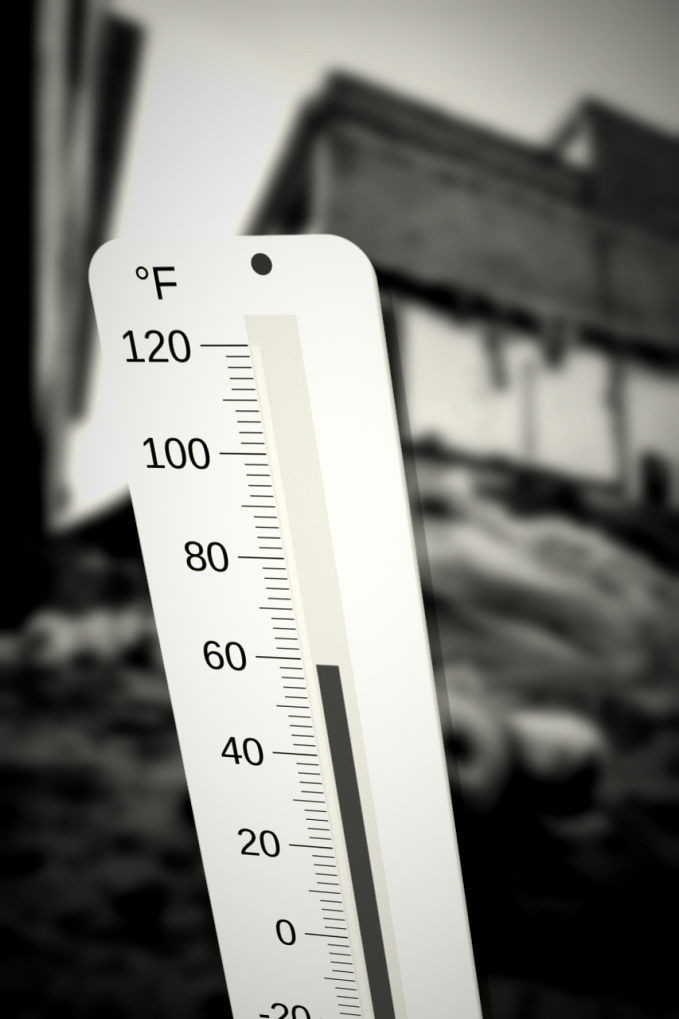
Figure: 59°F
